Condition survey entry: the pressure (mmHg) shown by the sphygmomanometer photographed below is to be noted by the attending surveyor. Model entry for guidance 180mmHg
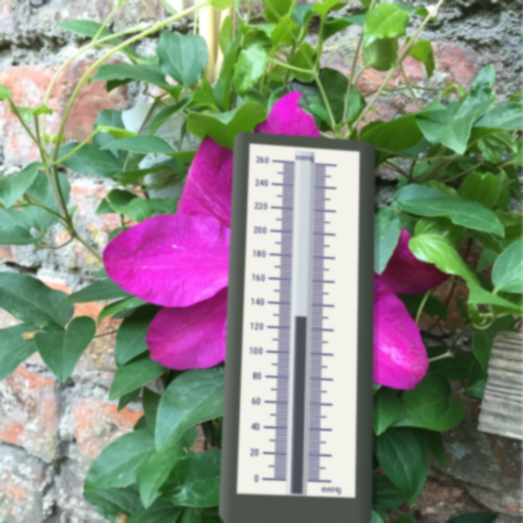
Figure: 130mmHg
